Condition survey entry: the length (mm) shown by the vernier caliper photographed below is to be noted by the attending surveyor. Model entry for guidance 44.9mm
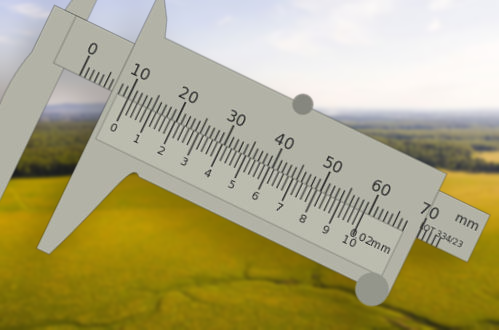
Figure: 10.0mm
